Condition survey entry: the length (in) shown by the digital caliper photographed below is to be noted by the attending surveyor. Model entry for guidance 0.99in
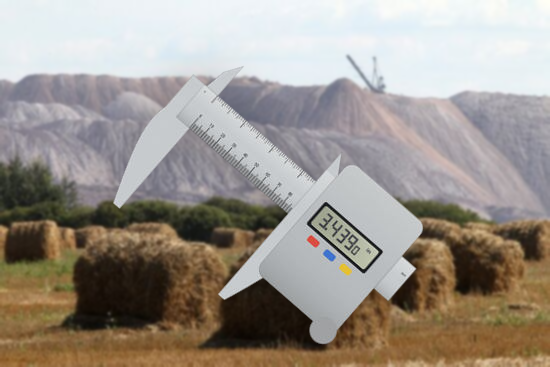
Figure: 3.4390in
